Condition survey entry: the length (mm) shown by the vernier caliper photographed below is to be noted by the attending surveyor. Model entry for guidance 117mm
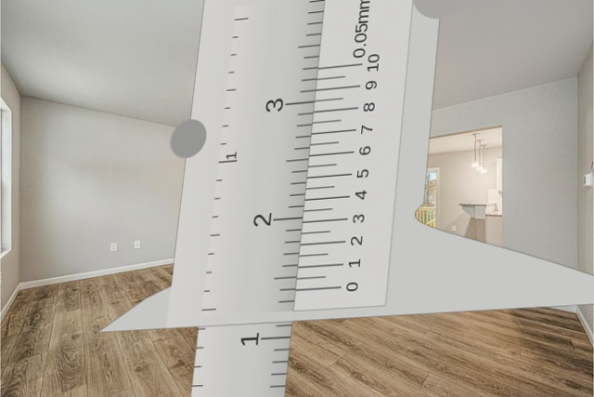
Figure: 13.9mm
